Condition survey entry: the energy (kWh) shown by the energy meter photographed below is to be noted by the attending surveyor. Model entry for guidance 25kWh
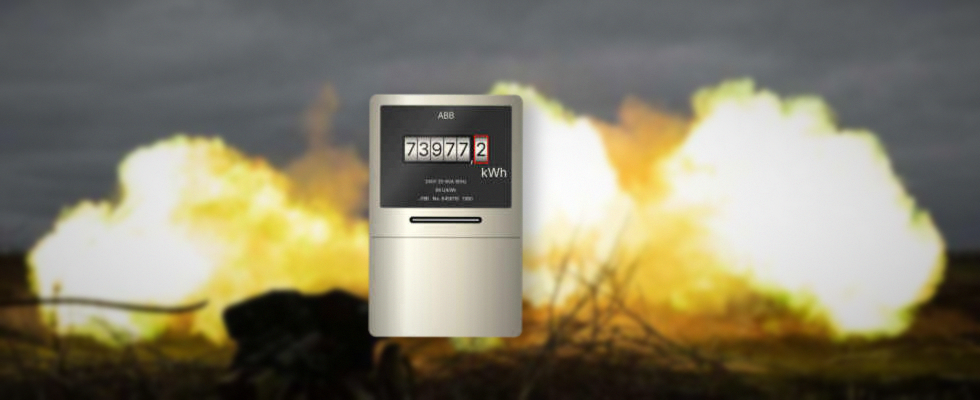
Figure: 73977.2kWh
